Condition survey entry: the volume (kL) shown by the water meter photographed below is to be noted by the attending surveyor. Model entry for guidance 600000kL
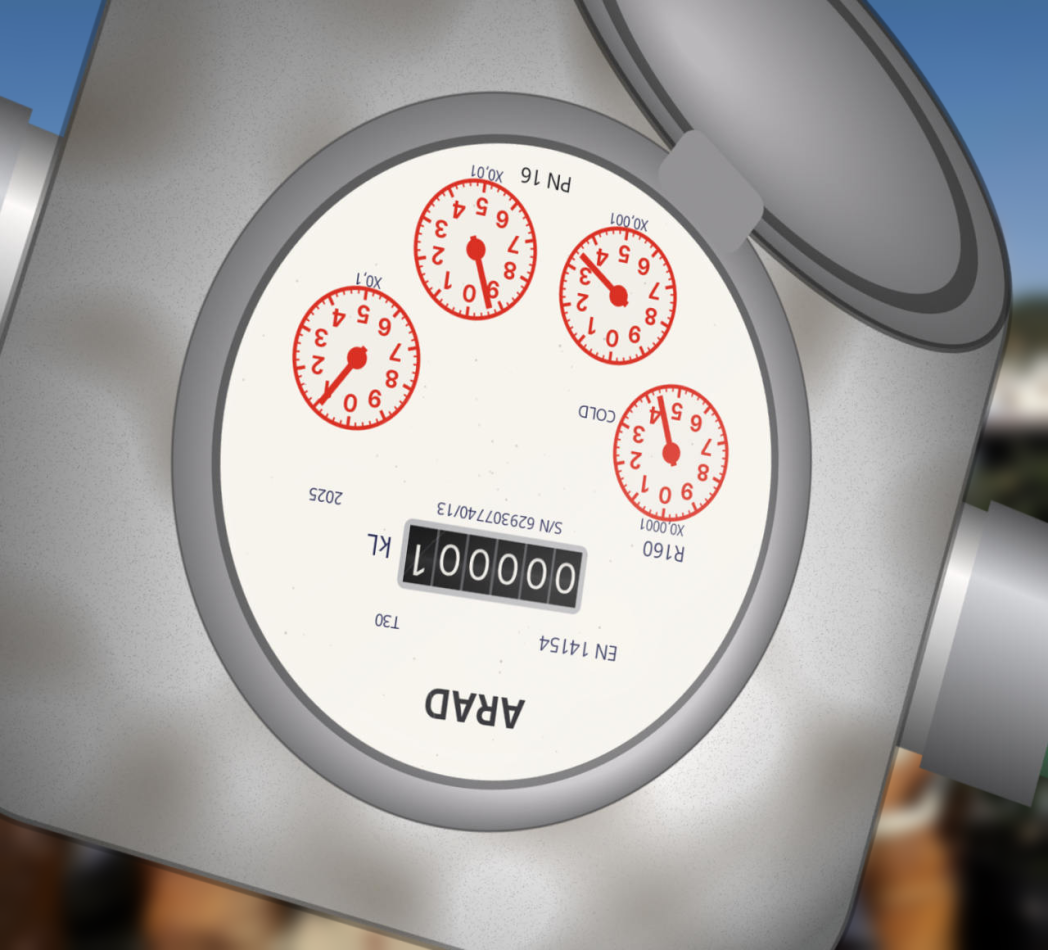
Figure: 1.0934kL
